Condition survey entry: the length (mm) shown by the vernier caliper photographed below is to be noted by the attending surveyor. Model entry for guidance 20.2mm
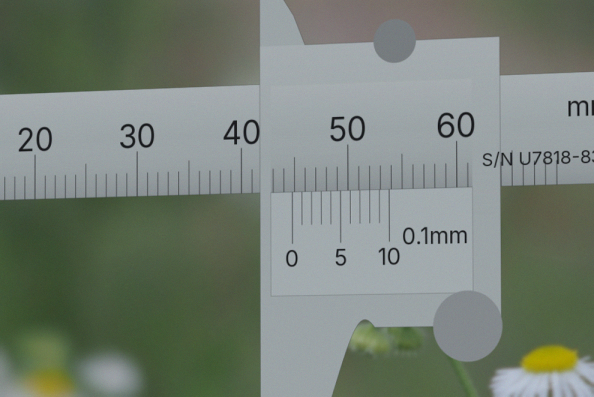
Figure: 44.8mm
